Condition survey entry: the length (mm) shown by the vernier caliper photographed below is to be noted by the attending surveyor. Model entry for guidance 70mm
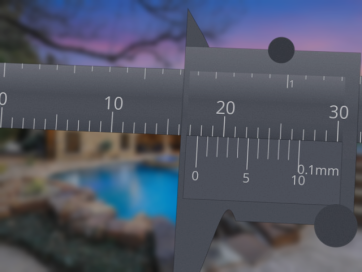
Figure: 17.7mm
